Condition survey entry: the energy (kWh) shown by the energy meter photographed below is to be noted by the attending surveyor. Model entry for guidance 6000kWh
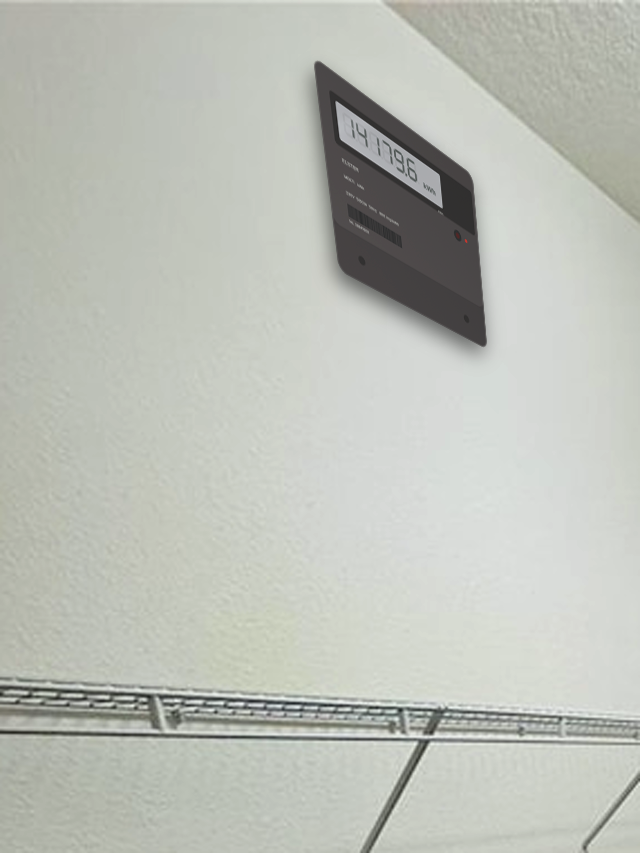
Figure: 14179.6kWh
